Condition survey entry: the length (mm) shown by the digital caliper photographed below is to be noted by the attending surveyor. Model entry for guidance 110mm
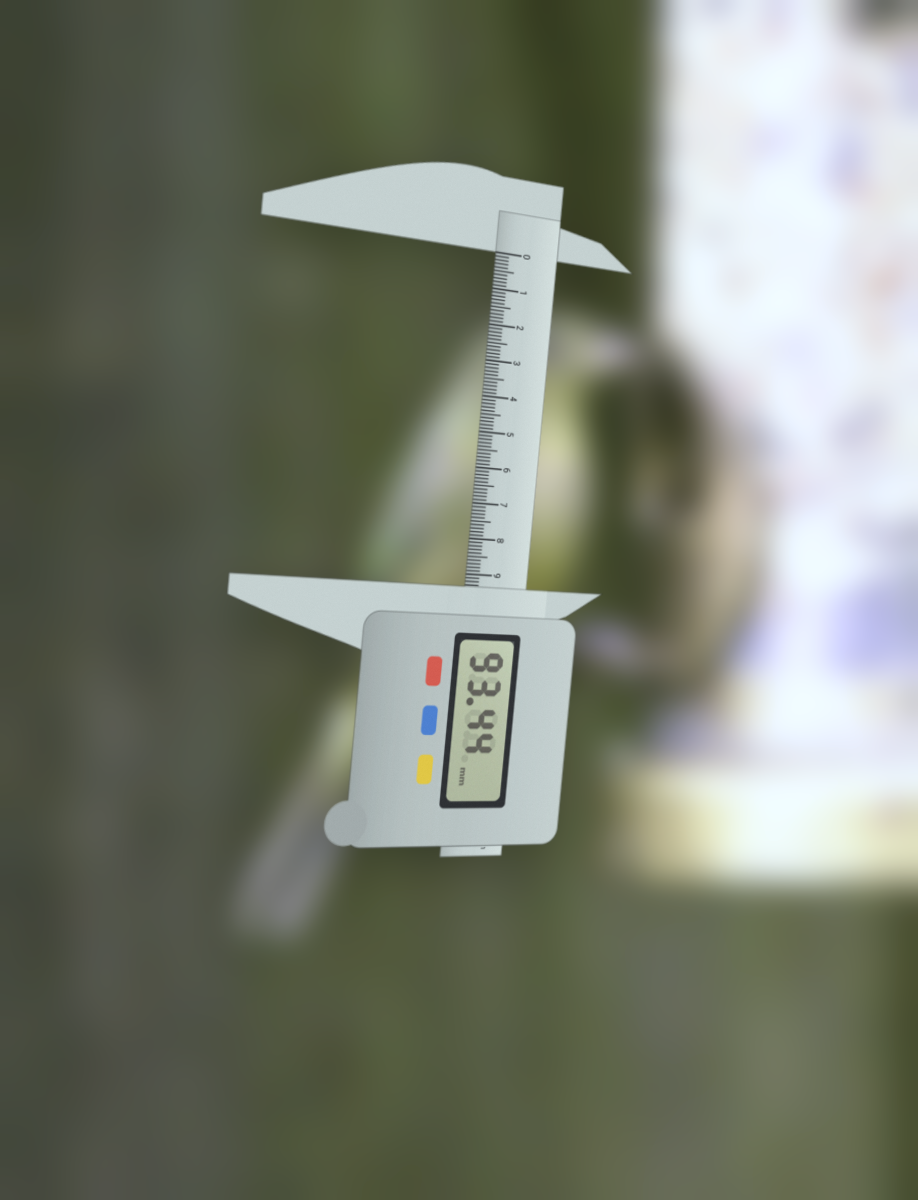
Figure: 93.44mm
